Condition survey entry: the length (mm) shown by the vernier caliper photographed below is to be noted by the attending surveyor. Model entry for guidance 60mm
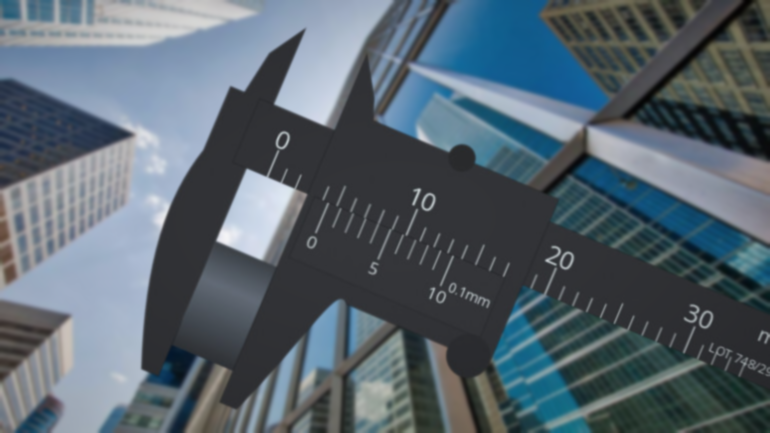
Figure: 4.4mm
